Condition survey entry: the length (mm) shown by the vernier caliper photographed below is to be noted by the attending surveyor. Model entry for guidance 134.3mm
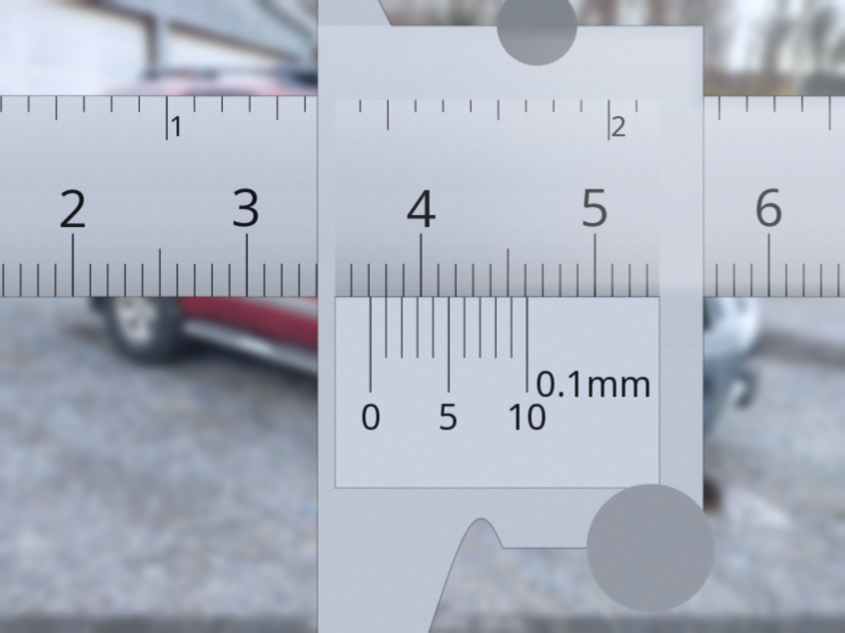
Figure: 37.1mm
